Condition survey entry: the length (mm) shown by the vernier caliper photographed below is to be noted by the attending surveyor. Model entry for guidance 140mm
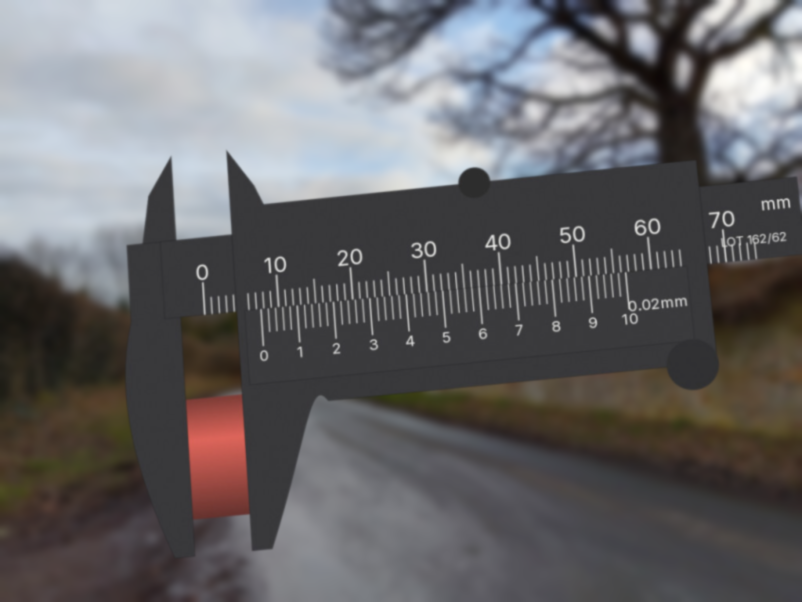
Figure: 7.6mm
